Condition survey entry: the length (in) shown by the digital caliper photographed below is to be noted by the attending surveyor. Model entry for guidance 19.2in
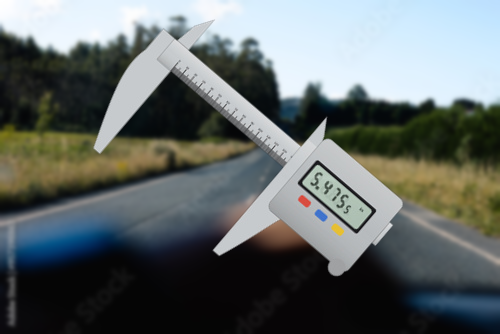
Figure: 5.4755in
